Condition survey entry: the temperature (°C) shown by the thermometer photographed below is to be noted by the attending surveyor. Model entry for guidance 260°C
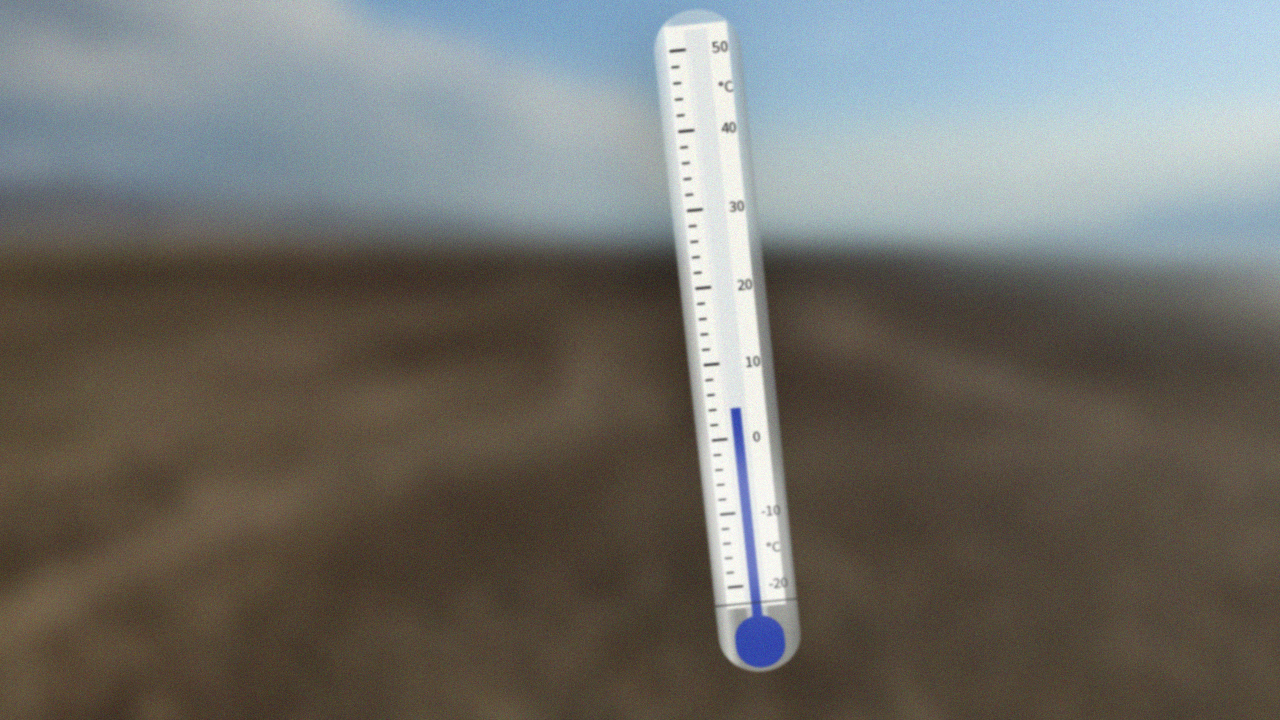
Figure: 4°C
